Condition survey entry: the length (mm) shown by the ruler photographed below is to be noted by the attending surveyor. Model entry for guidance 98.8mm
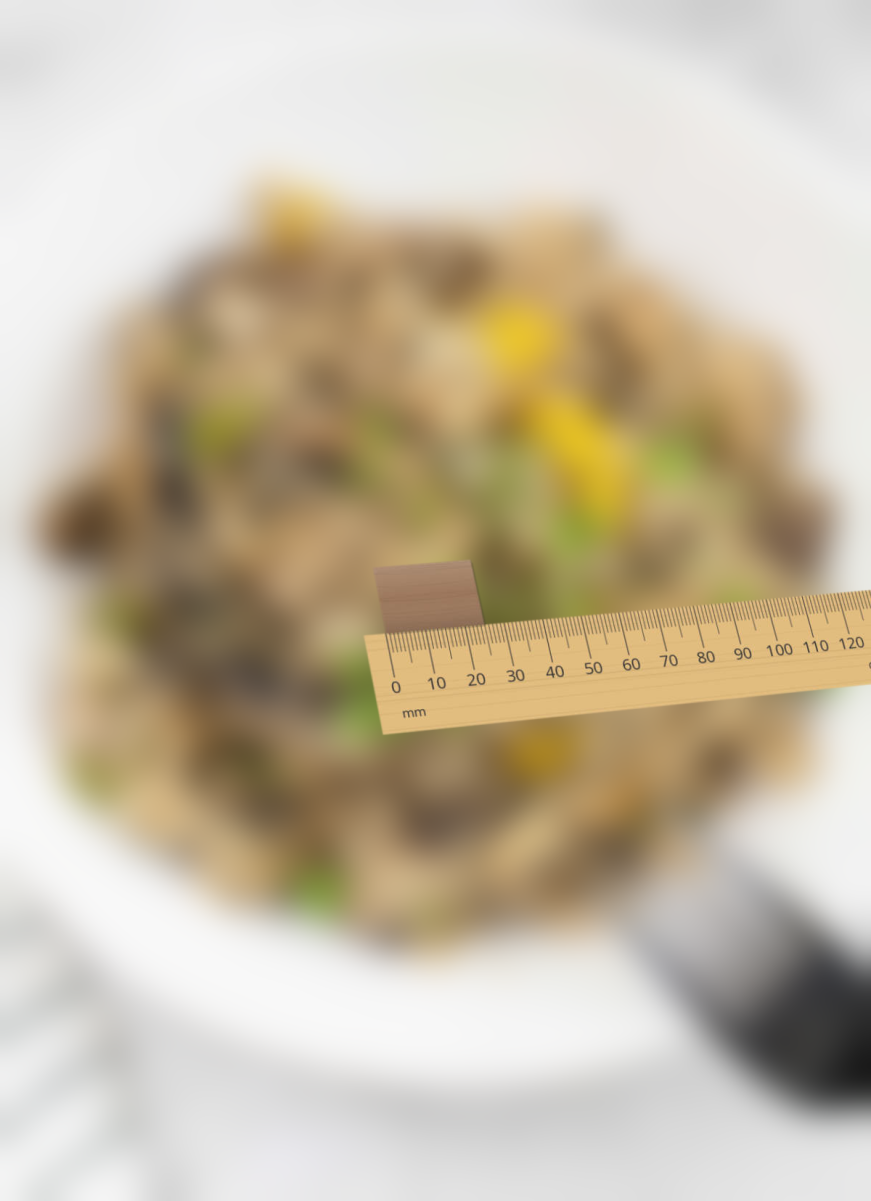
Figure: 25mm
